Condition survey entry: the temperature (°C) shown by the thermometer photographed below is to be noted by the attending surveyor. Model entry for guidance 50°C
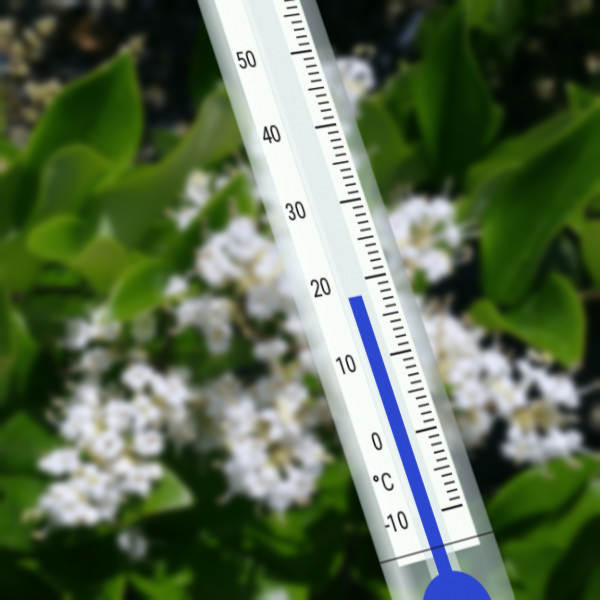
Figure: 18°C
